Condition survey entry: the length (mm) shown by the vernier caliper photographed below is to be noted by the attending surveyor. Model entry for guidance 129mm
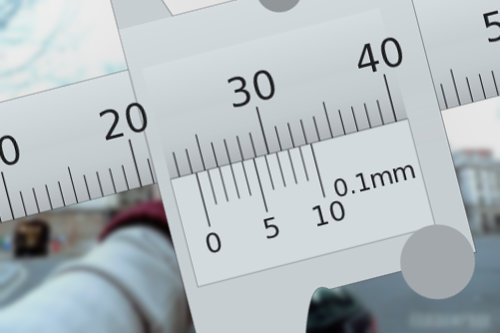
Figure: 24.3mm
